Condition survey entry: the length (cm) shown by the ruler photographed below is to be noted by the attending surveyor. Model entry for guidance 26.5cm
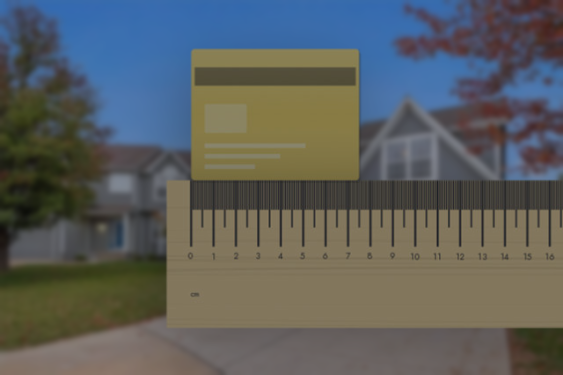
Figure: 7.5cm
